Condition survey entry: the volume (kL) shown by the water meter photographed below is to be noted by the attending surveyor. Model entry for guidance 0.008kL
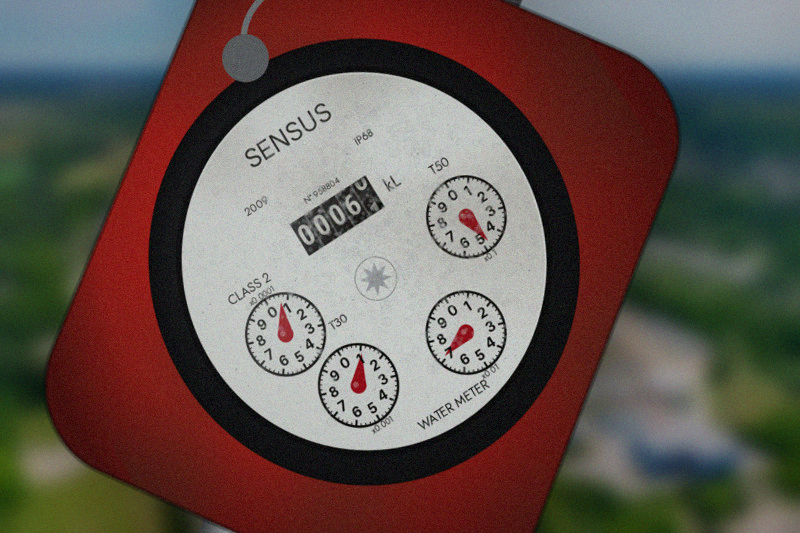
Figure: 60.4710kL
